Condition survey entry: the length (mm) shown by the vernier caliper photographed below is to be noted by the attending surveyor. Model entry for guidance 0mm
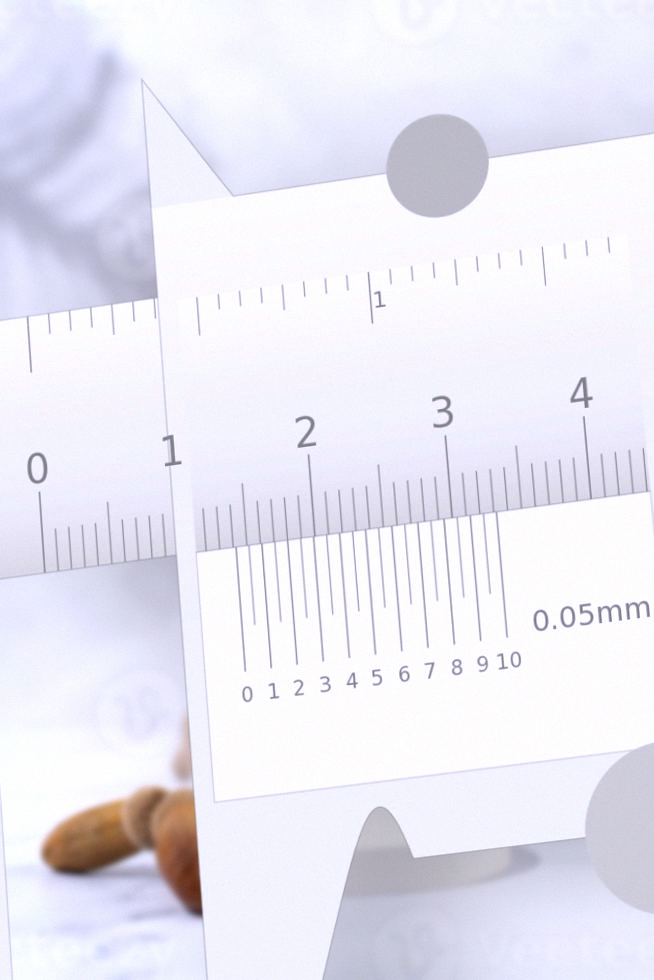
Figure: 14.2mm
